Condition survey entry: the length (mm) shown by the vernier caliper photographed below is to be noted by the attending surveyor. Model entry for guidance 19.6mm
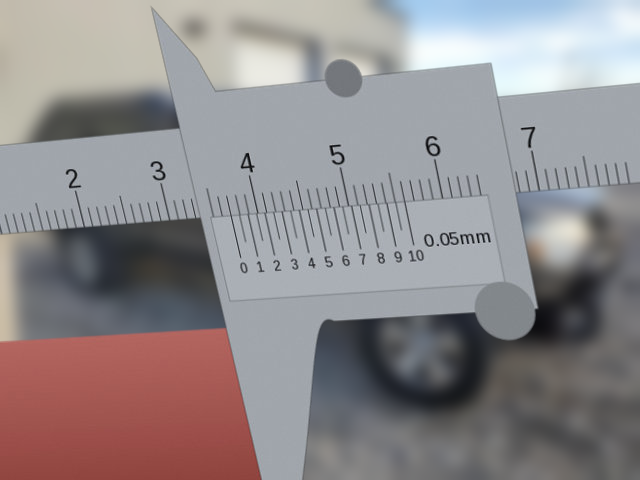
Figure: 37.0mm
